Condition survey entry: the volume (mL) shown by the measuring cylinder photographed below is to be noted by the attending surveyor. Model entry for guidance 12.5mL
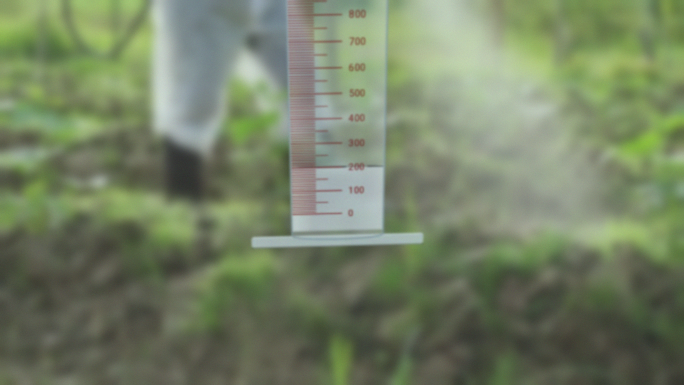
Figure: 200mL
